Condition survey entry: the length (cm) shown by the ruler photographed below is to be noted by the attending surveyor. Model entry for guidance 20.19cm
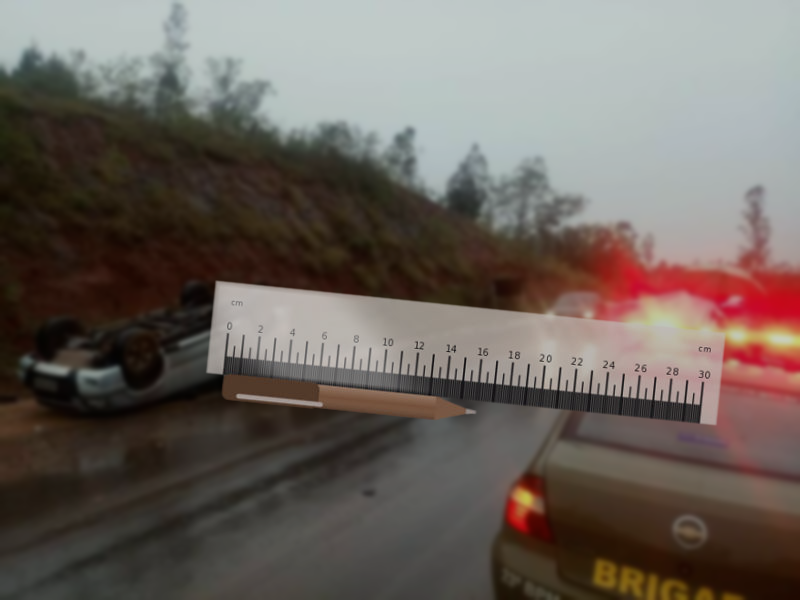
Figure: 16cm
